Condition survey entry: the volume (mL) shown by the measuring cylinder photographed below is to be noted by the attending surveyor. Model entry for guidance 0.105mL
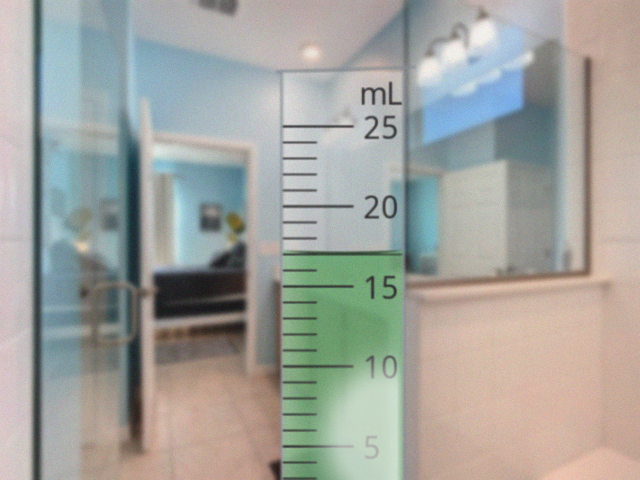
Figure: 17mL
